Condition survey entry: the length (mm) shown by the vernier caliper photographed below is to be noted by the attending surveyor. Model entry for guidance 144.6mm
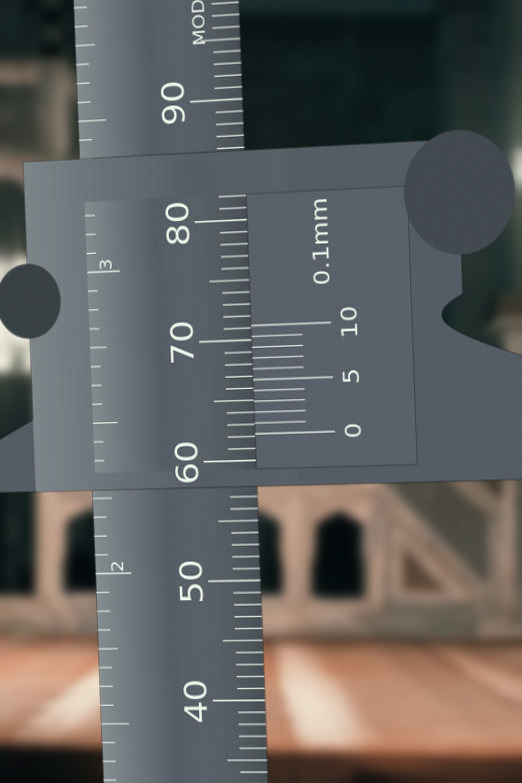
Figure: 62.2mm
